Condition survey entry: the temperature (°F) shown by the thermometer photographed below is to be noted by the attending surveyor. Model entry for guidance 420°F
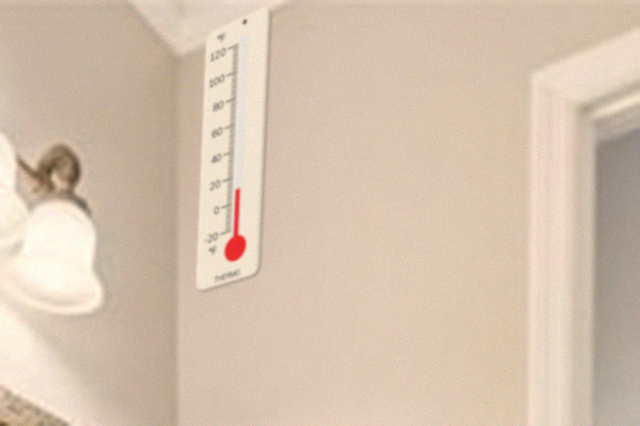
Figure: 10°F
